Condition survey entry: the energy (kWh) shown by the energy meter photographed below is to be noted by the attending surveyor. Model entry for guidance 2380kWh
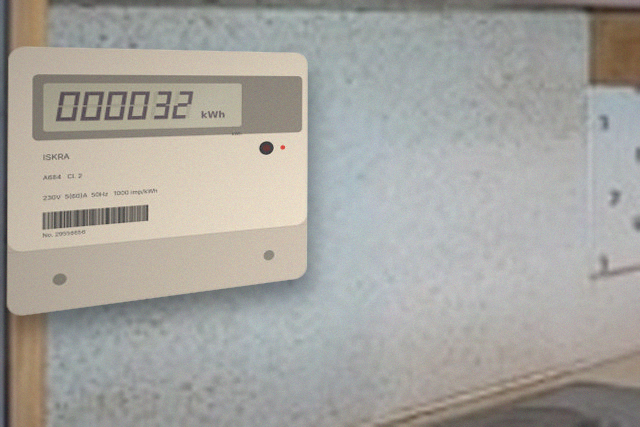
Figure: 32kWh
